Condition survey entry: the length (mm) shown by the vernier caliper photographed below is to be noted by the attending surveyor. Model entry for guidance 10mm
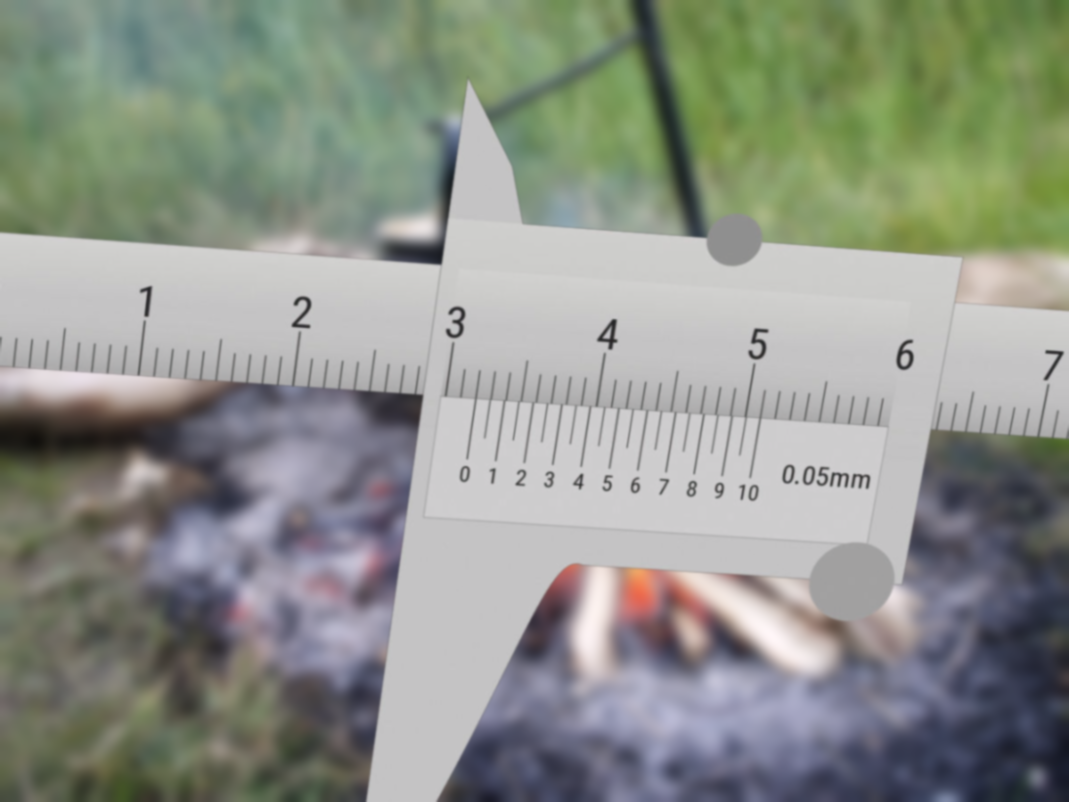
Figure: 32.0mm
